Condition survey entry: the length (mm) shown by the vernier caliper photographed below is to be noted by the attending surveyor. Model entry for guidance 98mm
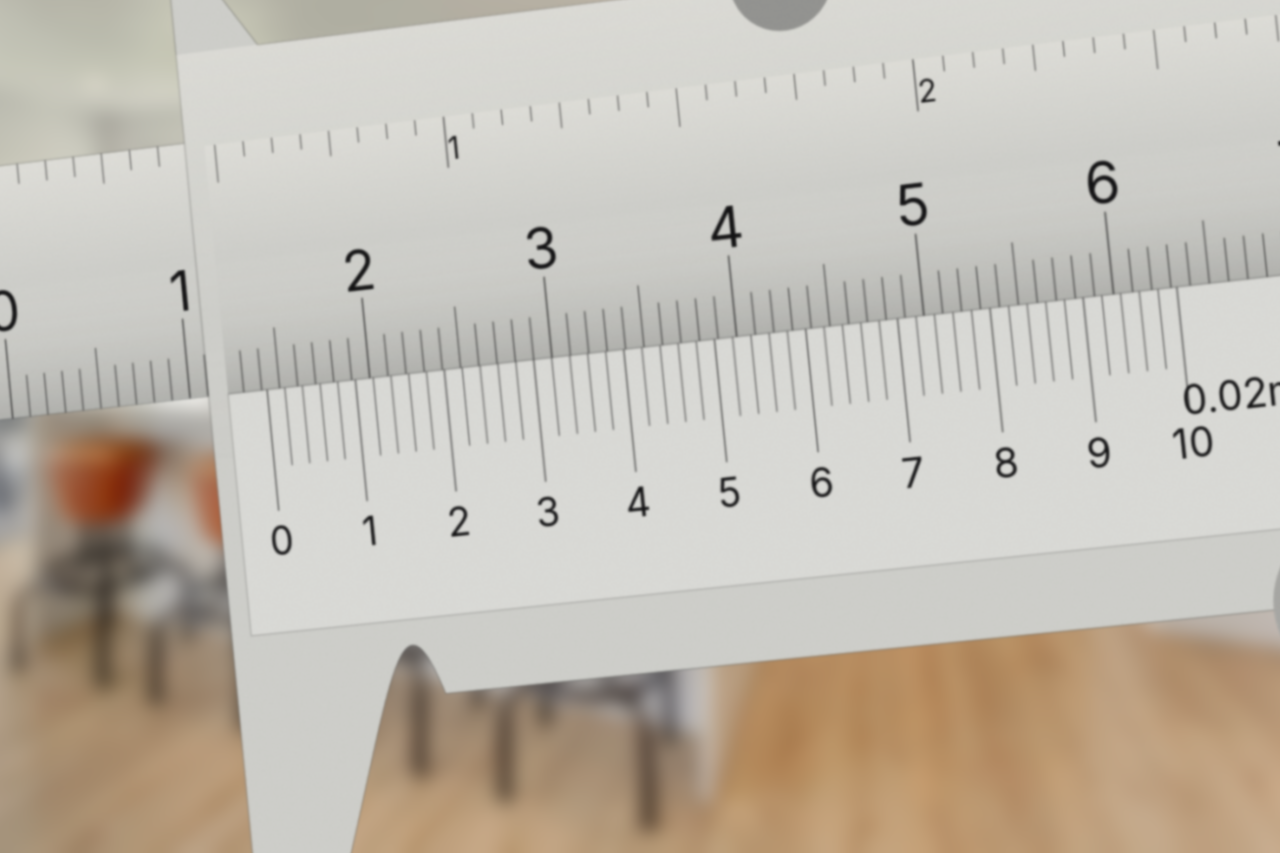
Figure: 14.3mm
